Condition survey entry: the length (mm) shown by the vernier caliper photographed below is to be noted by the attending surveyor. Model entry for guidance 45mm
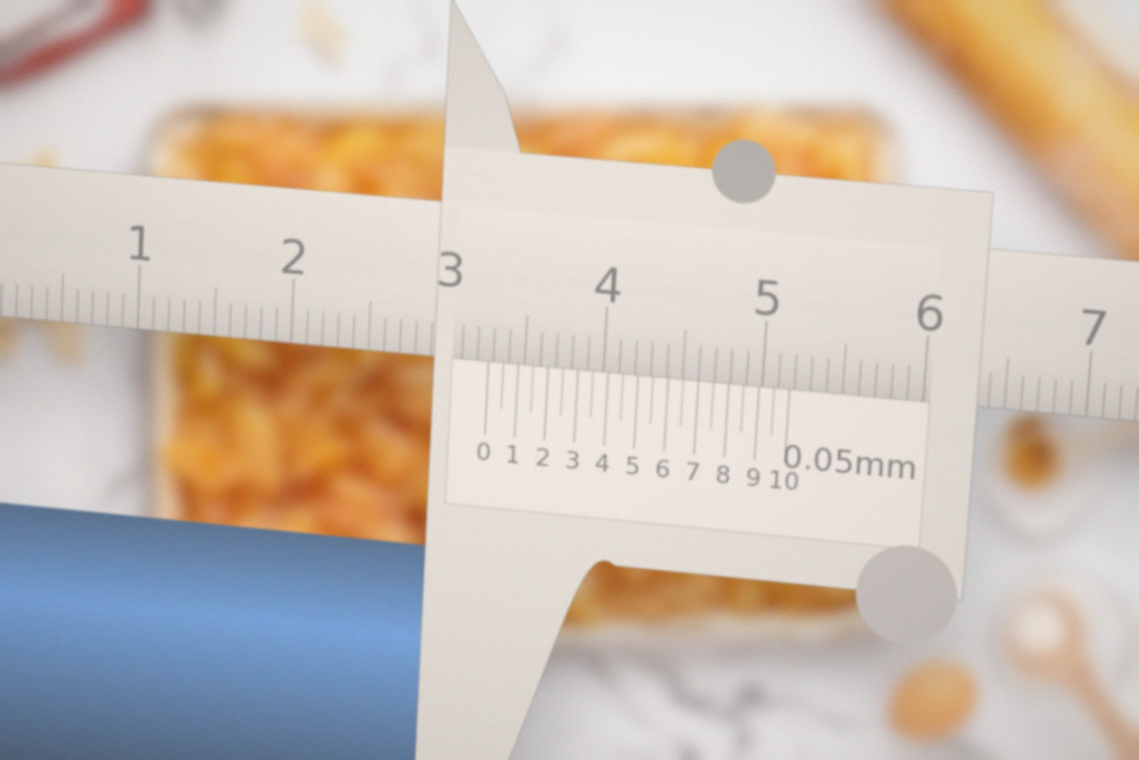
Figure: 32.7mm
